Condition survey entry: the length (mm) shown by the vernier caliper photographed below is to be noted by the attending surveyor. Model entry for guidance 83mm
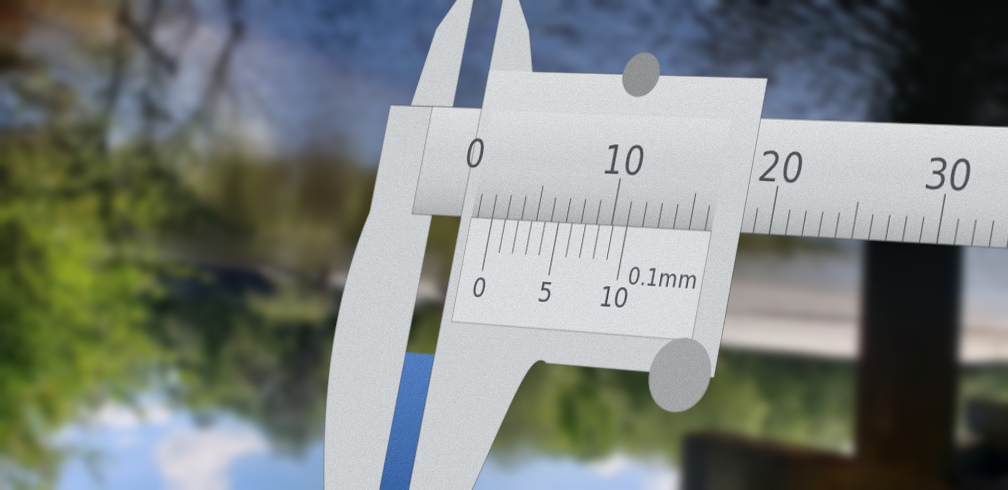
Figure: 2.0mm
